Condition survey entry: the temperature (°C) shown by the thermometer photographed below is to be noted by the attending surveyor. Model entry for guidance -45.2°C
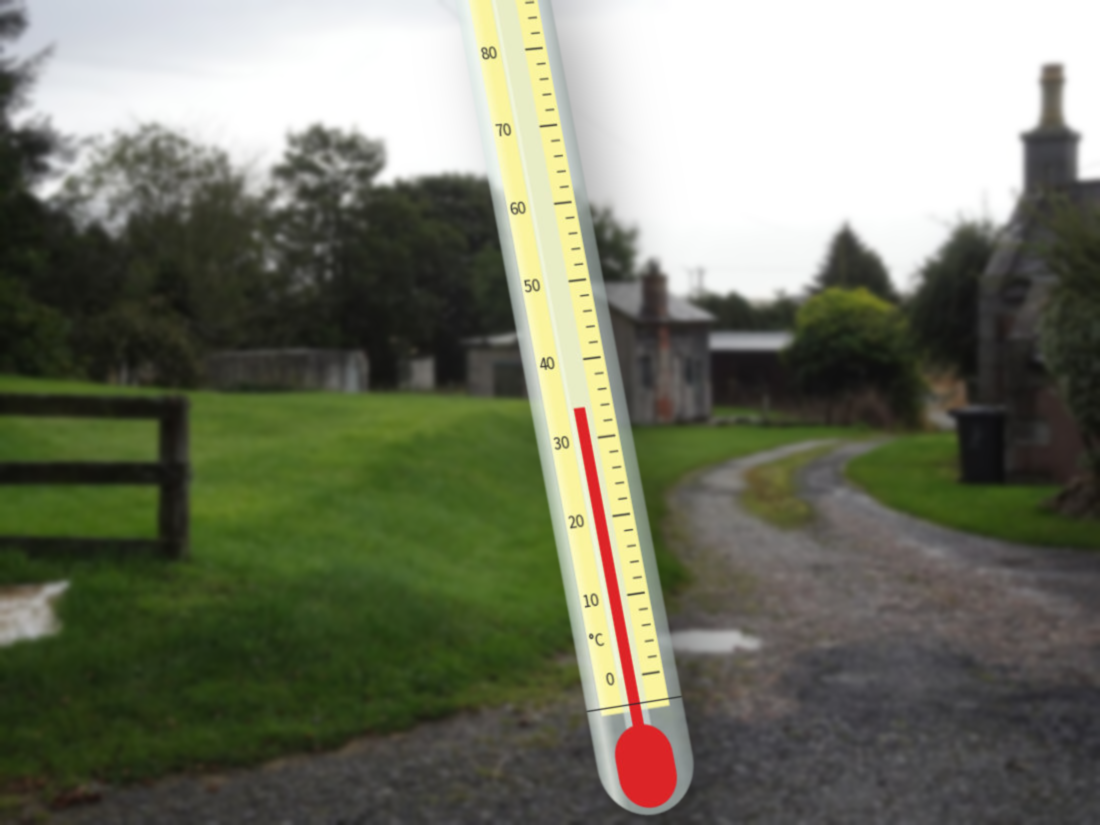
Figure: 34°C
